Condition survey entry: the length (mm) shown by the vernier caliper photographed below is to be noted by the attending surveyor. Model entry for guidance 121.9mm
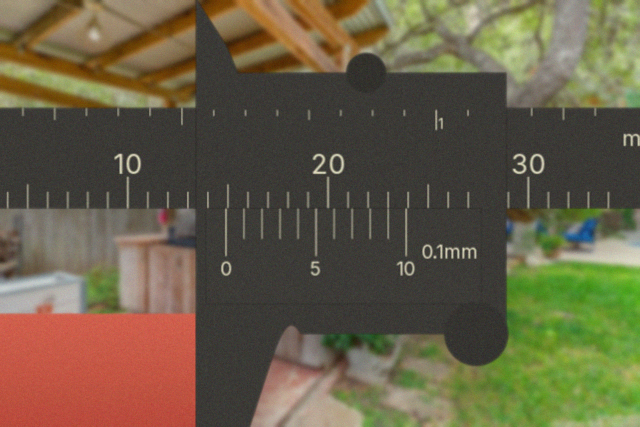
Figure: 14.9mm
